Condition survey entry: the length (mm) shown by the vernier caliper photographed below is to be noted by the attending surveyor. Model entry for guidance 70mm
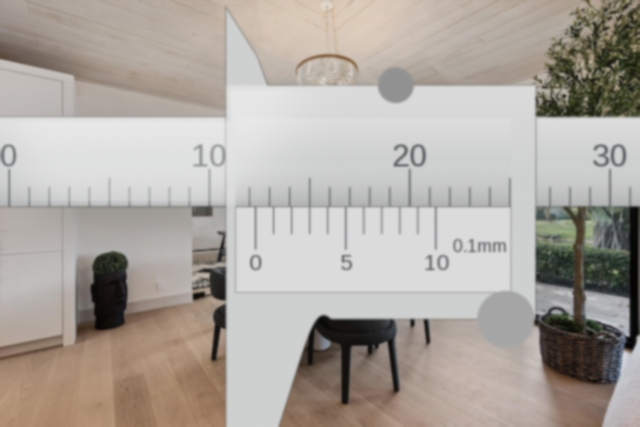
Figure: 12.3mm
